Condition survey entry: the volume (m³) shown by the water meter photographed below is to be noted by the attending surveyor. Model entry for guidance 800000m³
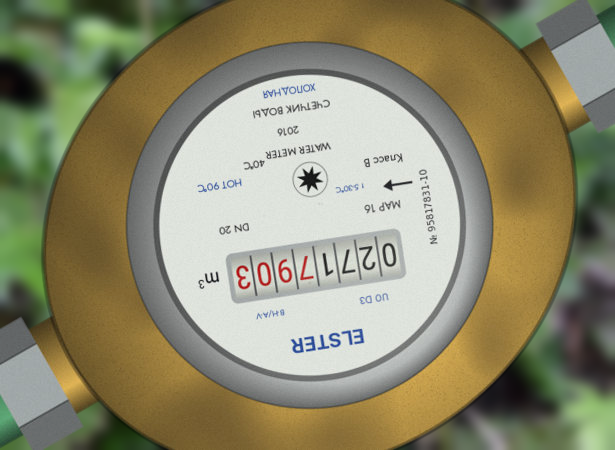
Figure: 271.7903m³
